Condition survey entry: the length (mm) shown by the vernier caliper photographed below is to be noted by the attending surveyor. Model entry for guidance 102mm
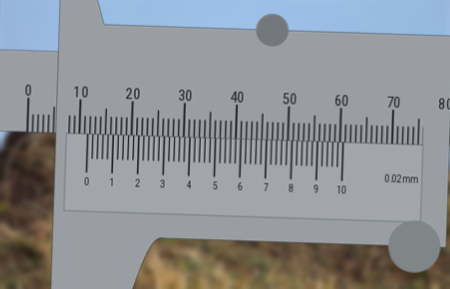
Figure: 11.6mm
